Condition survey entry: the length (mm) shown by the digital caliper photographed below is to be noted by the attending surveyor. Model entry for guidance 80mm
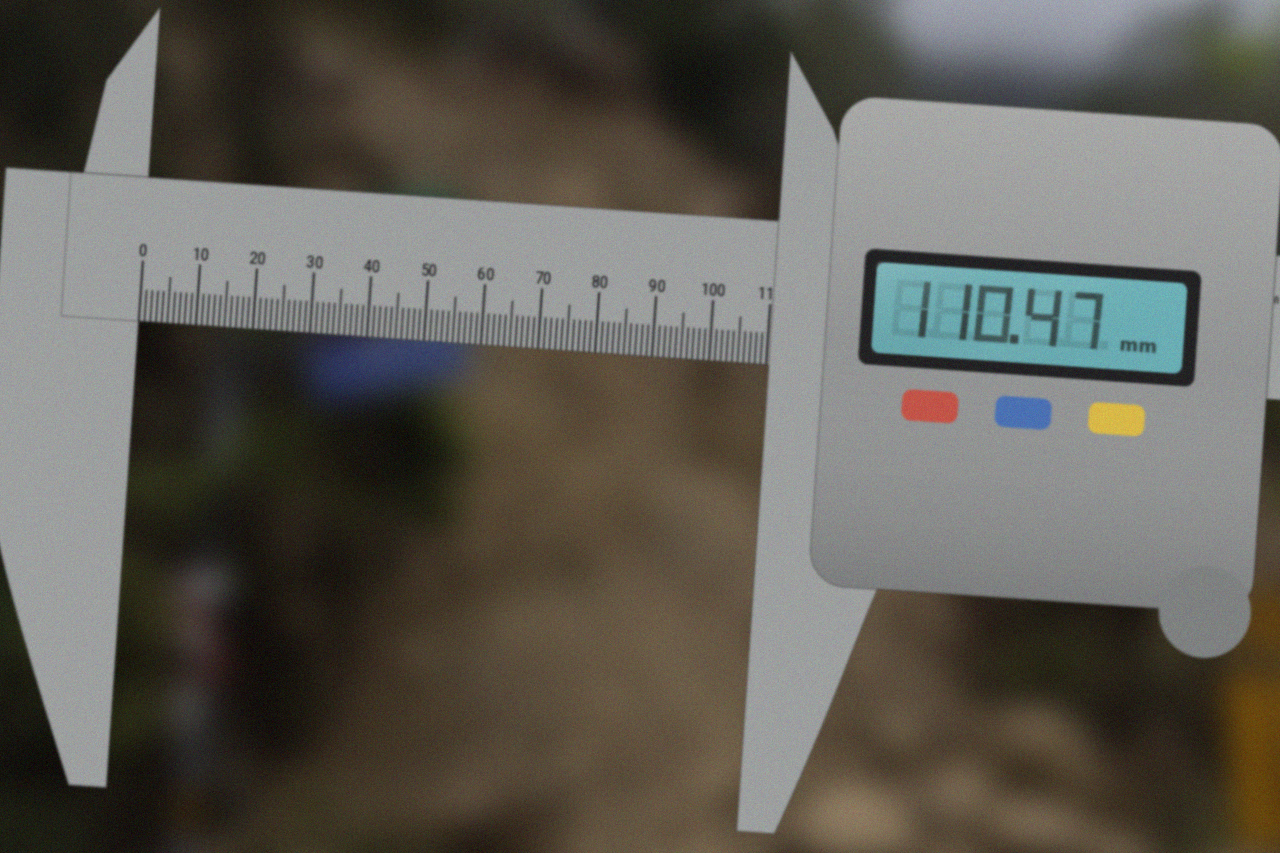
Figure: 110.47mm
